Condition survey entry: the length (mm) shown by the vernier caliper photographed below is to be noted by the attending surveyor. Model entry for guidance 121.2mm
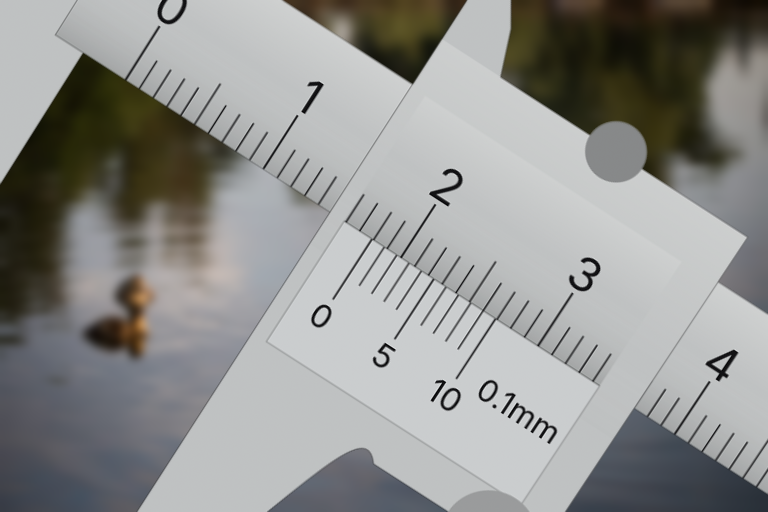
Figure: 17.9mm
